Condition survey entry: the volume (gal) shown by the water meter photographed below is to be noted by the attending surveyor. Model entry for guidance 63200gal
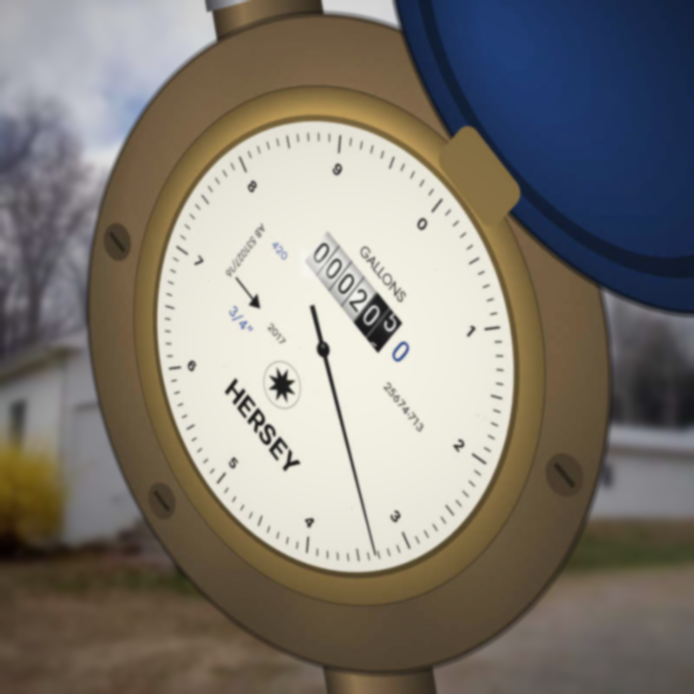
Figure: 2053.3gal
